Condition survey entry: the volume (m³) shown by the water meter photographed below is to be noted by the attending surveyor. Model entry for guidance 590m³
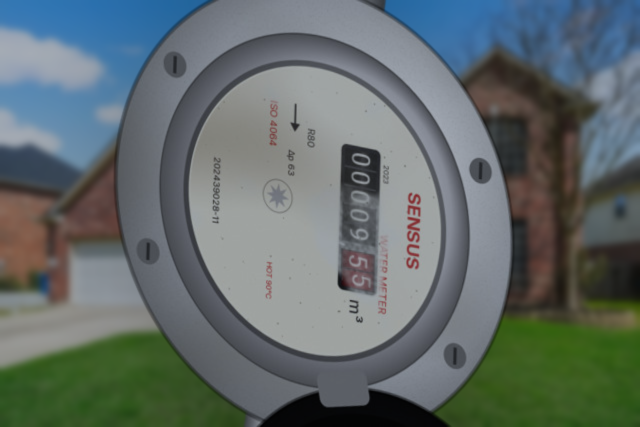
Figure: 9.55m³
